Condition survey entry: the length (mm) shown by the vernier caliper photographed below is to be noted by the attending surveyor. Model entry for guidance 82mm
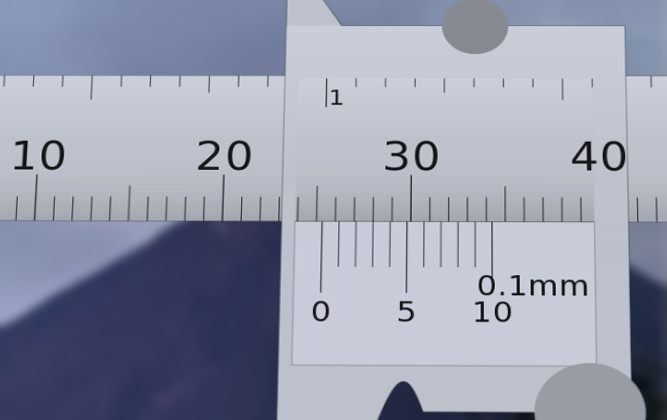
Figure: 25.3mm
